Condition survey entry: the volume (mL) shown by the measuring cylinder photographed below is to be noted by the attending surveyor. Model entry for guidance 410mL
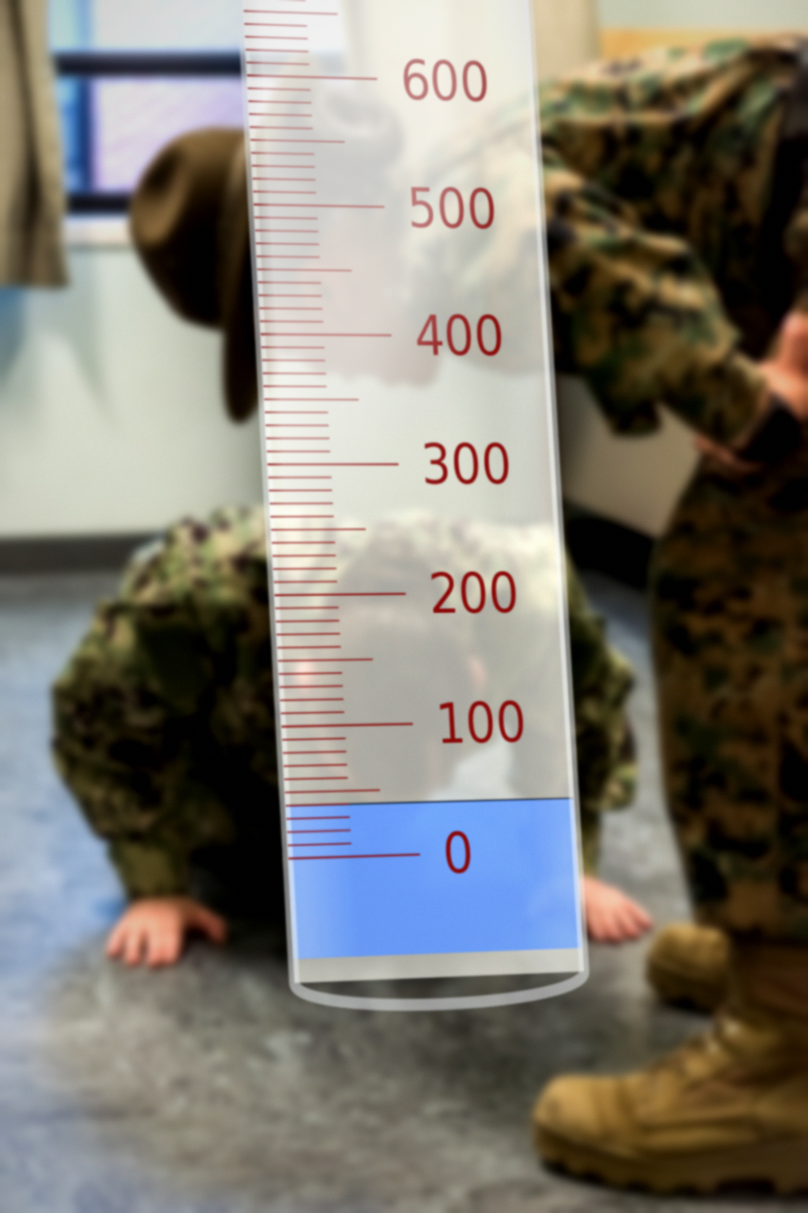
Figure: 40mL
